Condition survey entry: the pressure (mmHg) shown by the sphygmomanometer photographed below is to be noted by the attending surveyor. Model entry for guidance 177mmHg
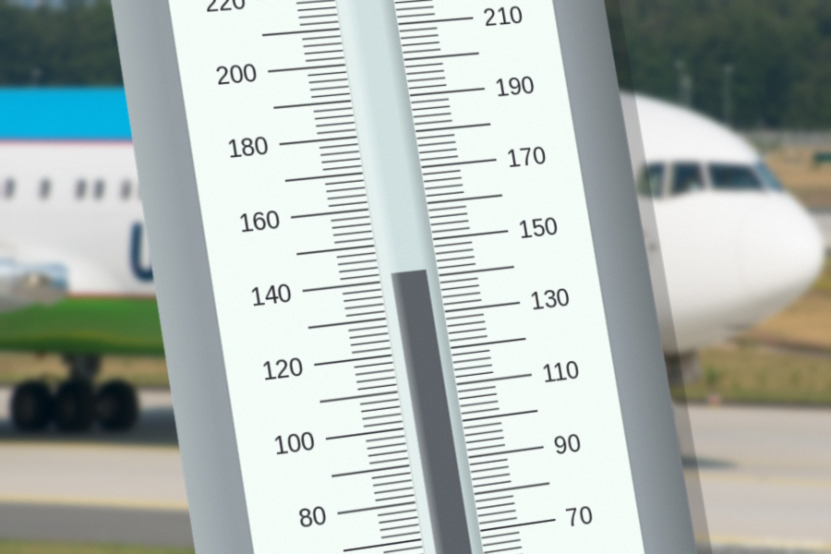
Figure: 142mmHg
